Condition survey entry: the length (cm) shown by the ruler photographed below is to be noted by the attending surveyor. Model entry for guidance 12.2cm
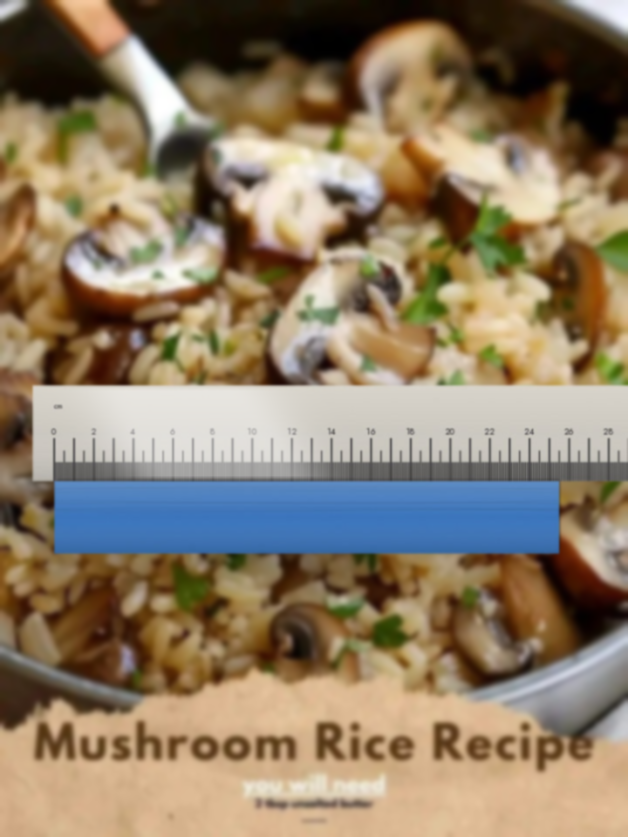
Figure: 25.5cm
